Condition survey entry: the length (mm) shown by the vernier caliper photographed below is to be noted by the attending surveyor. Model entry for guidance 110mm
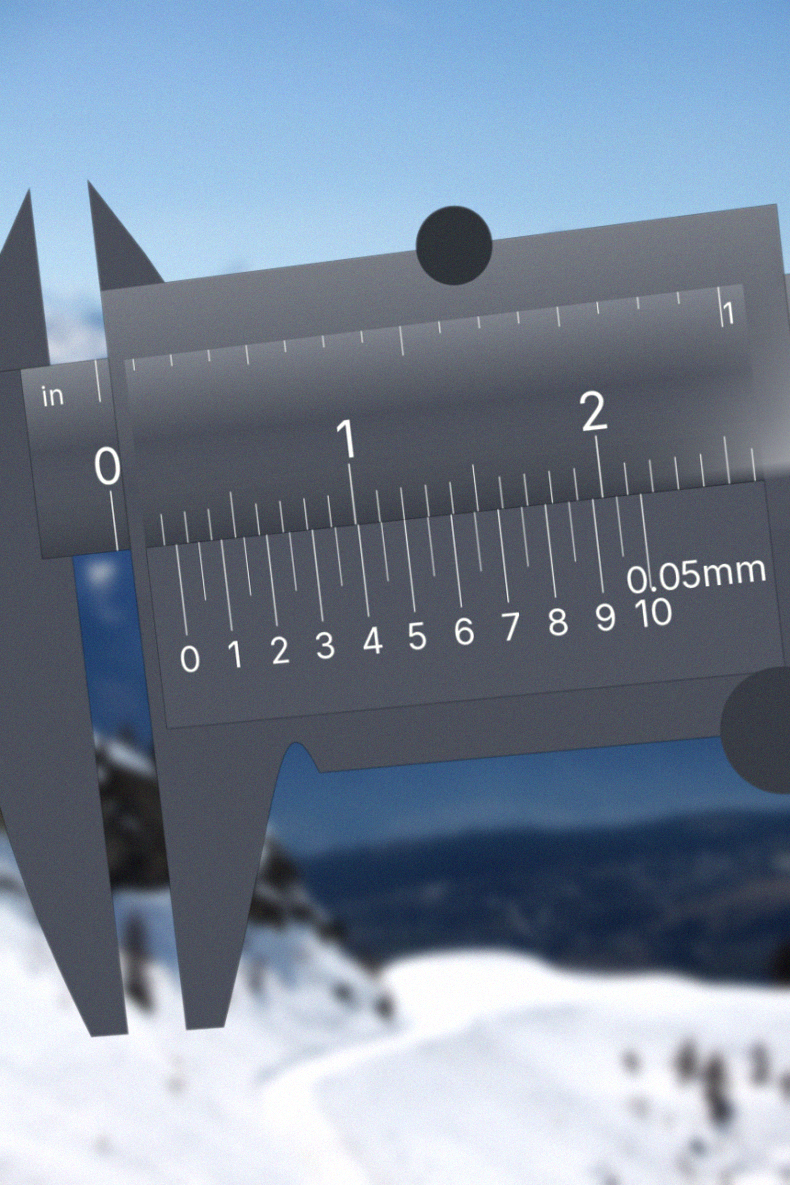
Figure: 2.50mm
